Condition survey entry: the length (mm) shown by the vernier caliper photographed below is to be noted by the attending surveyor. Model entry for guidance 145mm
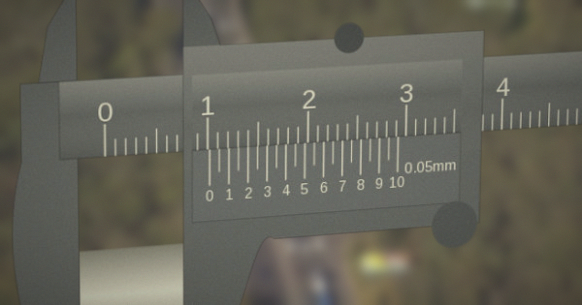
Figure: 10.2mm
